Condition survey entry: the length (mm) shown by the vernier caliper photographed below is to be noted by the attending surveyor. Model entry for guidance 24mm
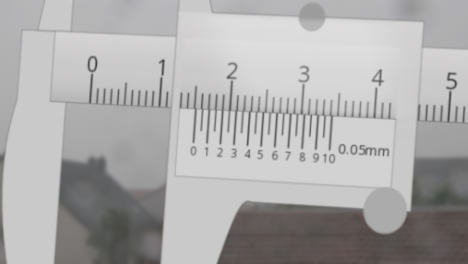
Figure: 15.2mm
